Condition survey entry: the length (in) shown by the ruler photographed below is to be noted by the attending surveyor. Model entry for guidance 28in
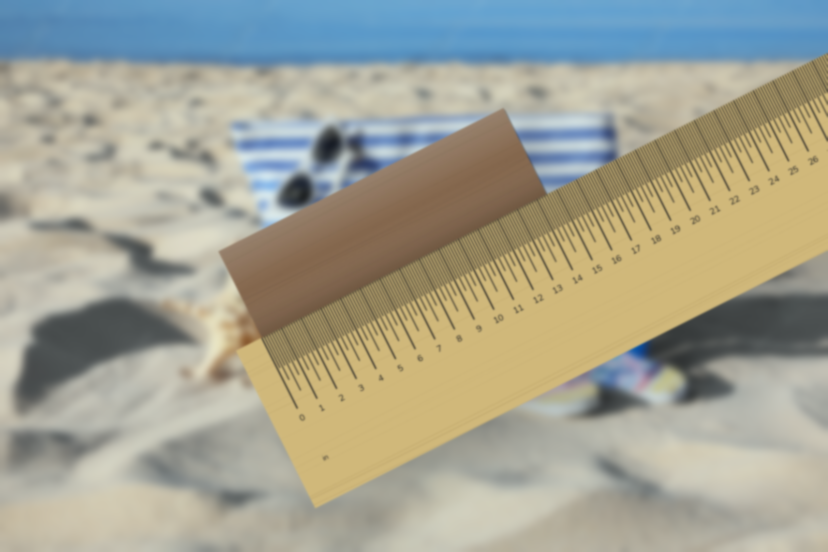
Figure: 14.5in
